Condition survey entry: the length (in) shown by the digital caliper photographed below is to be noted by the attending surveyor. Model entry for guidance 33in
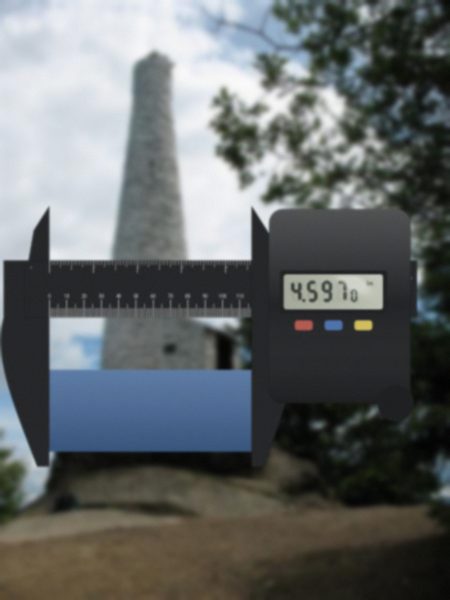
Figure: 4.5970in
